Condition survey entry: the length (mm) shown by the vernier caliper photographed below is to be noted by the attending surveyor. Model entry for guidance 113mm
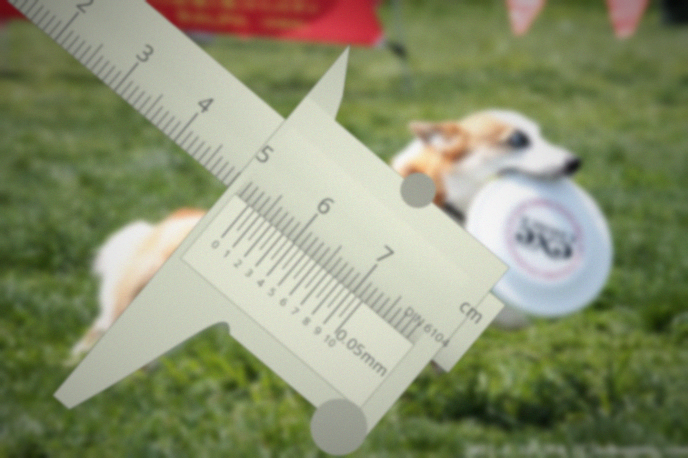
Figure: 52.6mm
